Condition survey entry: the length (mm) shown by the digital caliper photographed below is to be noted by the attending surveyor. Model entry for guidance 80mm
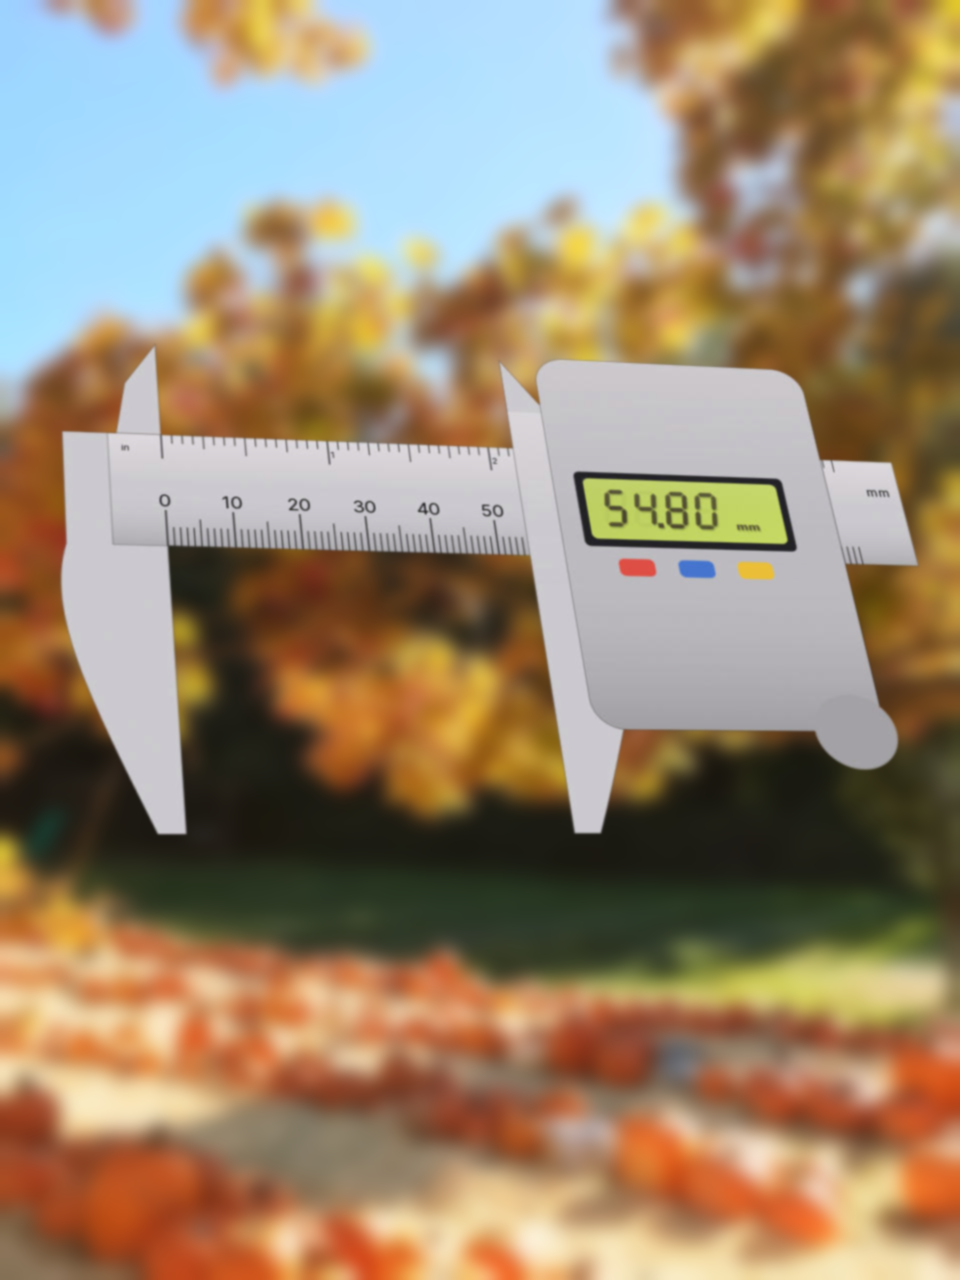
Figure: 54.80mm
